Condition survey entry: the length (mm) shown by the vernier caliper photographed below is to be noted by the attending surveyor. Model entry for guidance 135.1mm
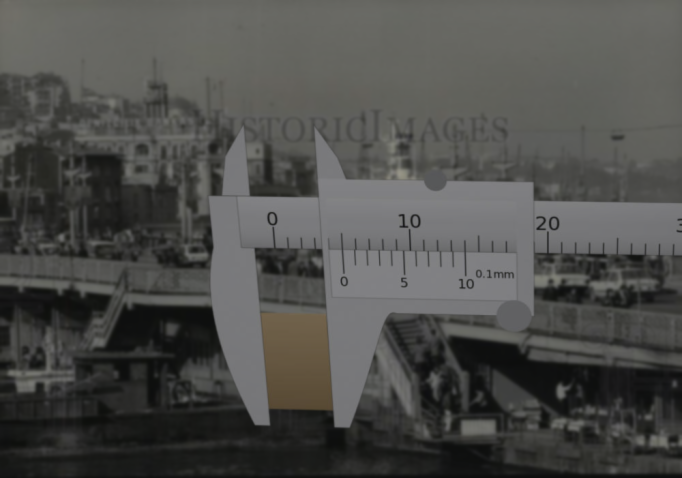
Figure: 5.0mm
